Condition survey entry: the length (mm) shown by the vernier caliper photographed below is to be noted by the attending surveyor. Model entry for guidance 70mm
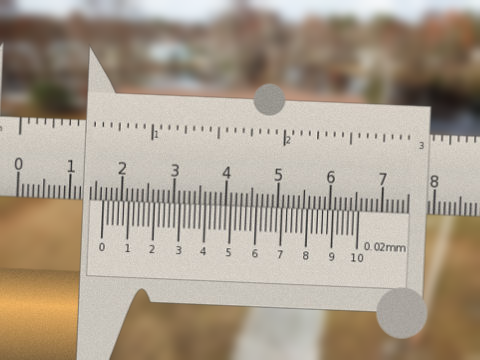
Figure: 16.5mm
